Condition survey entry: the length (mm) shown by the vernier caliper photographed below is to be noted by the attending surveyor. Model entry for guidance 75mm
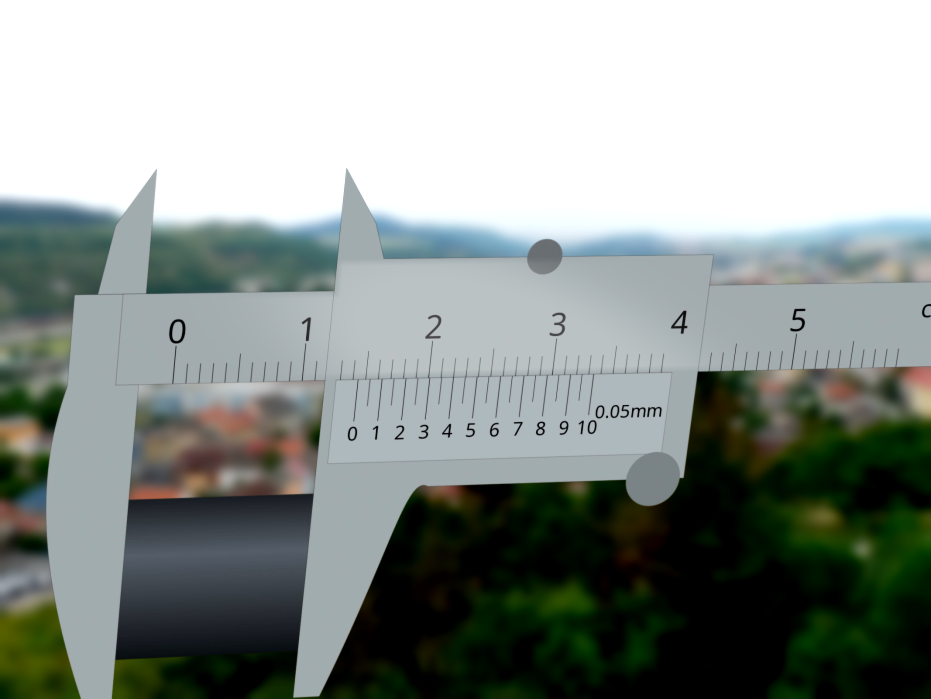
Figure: 14.4mm
